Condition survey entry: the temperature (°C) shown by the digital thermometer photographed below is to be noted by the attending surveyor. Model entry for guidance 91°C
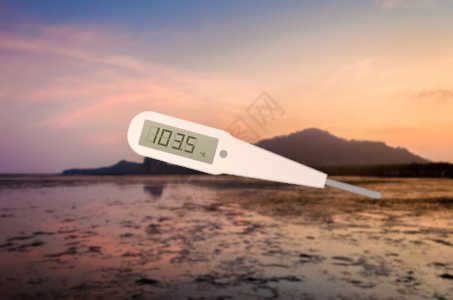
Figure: 103.5°C
